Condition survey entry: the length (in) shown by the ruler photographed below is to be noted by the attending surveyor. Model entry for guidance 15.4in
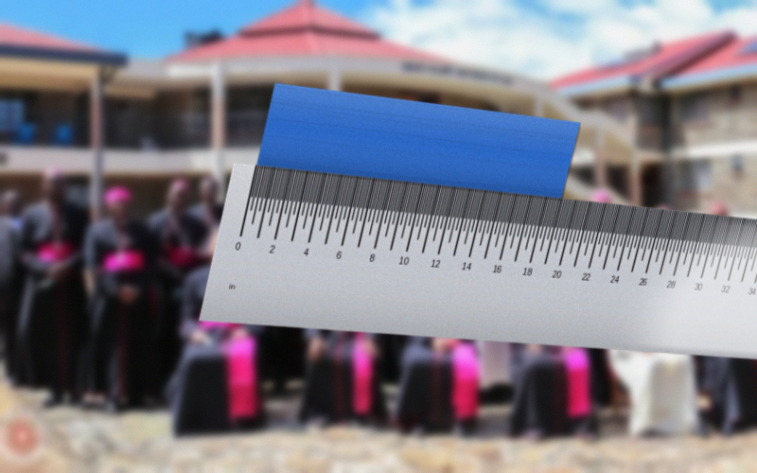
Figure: 19in
